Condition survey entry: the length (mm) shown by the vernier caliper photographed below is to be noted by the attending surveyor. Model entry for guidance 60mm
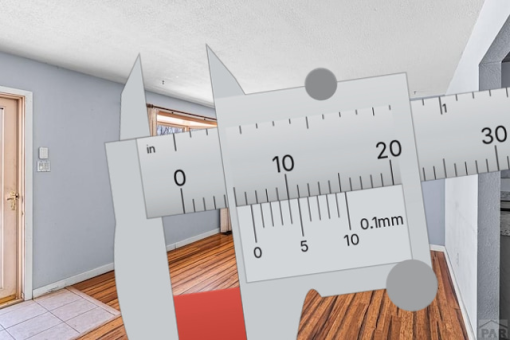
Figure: 6.4mm
